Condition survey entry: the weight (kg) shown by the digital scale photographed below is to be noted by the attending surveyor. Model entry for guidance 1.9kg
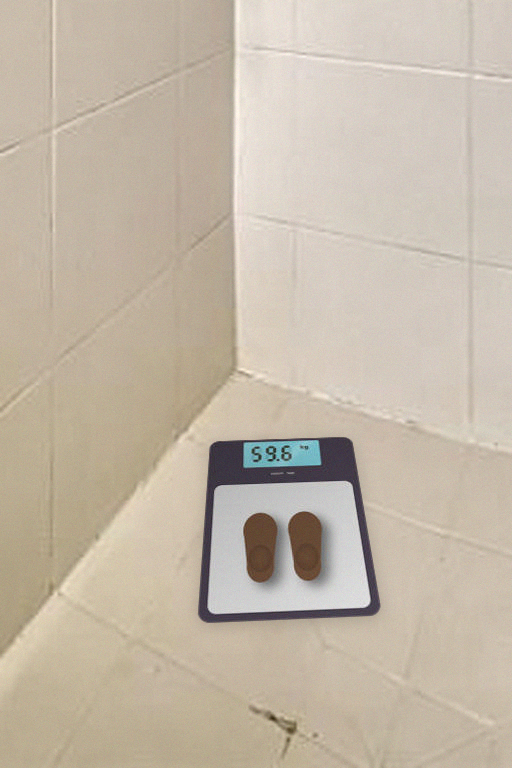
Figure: 59.6kg
